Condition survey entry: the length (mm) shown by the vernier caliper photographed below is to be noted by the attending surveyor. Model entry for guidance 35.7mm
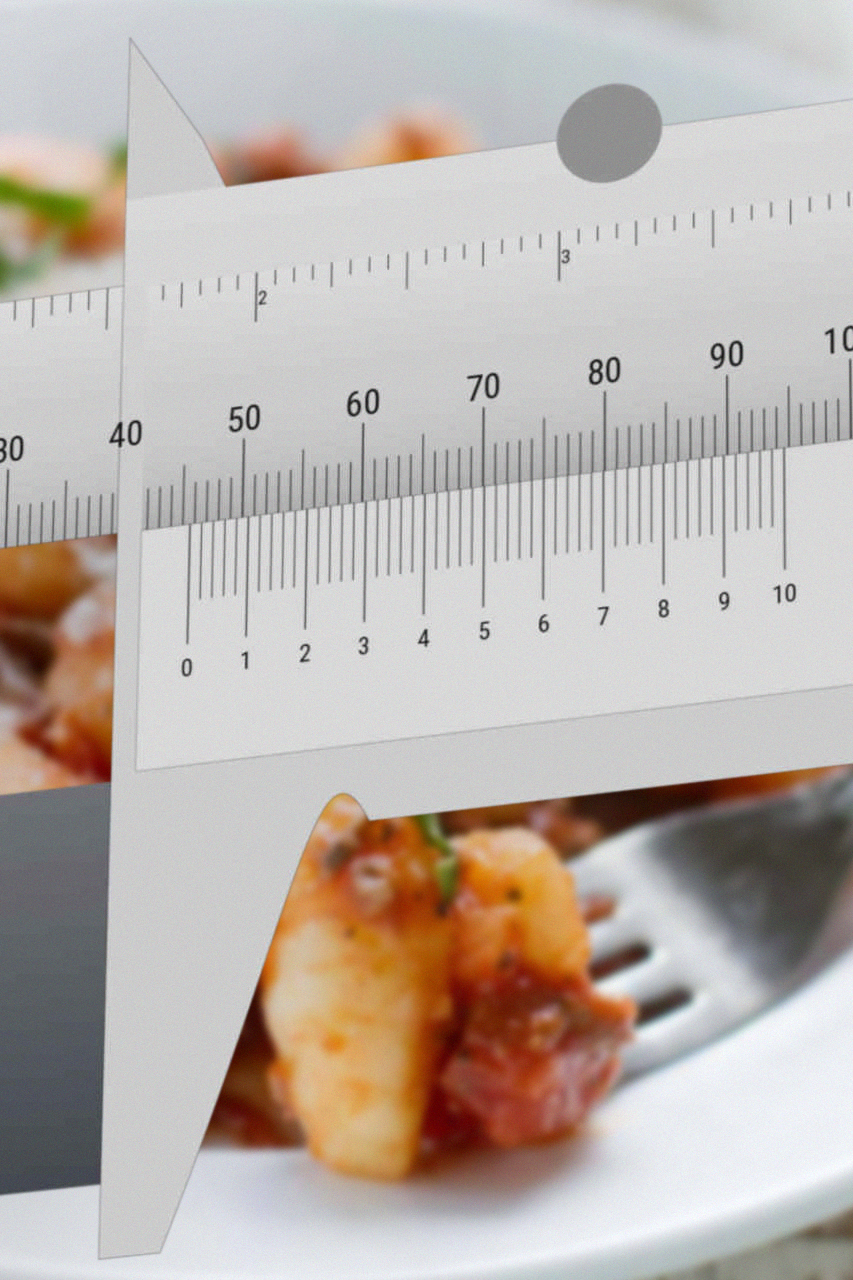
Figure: 45.6mm
